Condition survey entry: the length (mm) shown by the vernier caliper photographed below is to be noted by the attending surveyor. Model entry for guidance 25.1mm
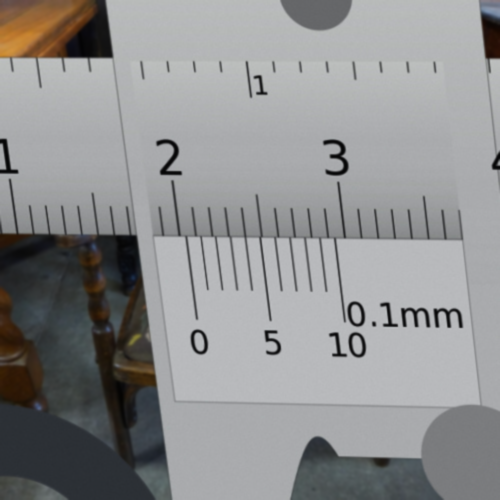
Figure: 20.4mm
